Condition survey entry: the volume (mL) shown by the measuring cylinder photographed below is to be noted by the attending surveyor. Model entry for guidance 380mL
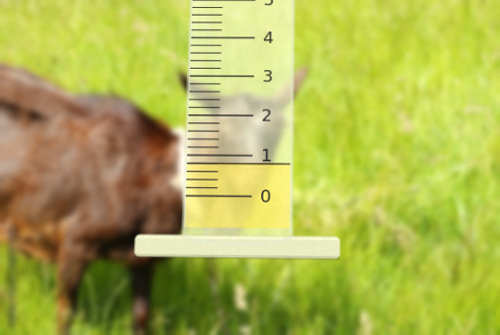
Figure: 0.8mL
